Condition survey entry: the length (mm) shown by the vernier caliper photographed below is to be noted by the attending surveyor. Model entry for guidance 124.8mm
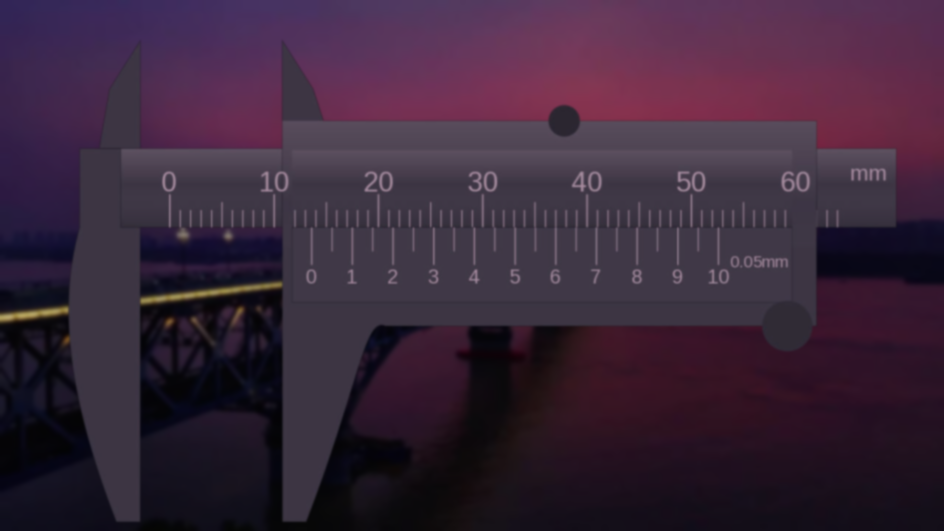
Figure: 13.6mm
